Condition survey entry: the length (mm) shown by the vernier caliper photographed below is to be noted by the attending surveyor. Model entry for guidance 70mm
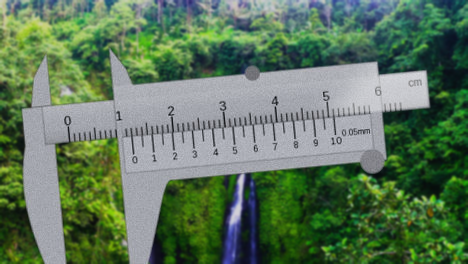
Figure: 12.0mm
